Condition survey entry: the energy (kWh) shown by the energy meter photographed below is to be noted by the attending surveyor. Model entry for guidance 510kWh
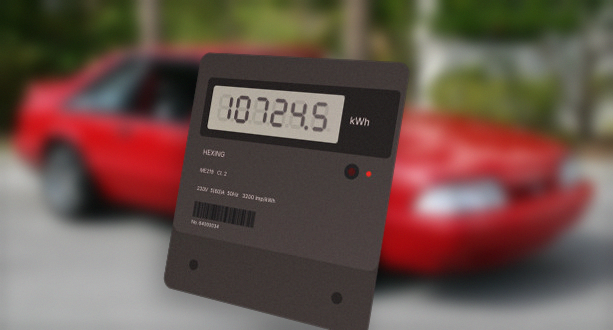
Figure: 10724.5kWh
